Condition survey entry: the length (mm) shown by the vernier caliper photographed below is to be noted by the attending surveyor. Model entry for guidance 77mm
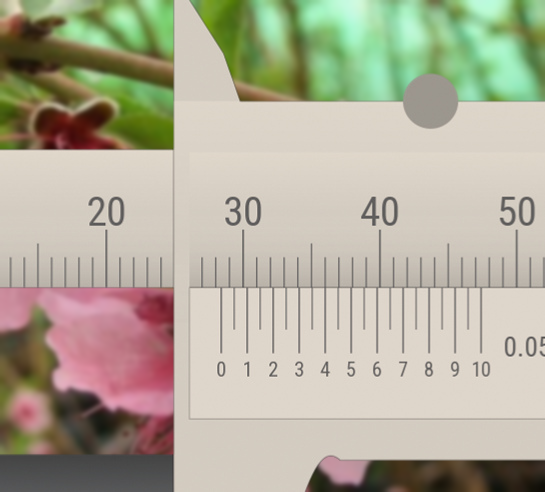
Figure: 28.4mm
